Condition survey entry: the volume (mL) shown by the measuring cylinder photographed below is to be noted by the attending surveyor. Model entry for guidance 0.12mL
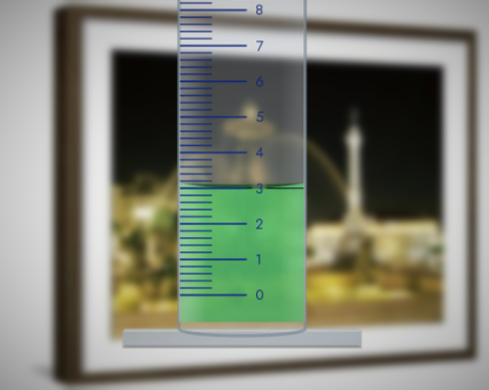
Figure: 3mL
